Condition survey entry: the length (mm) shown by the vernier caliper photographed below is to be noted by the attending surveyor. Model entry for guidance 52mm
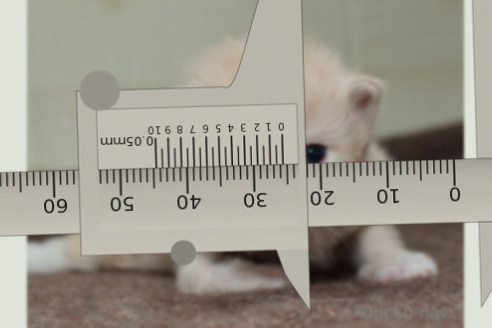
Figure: 25.6mm
